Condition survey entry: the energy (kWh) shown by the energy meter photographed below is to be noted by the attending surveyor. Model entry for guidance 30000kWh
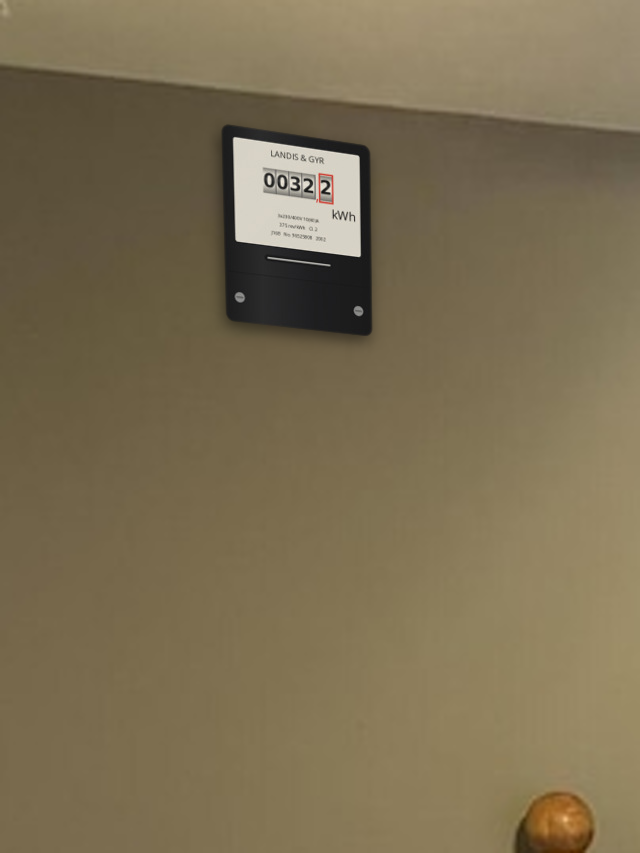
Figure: 32.2kWh
